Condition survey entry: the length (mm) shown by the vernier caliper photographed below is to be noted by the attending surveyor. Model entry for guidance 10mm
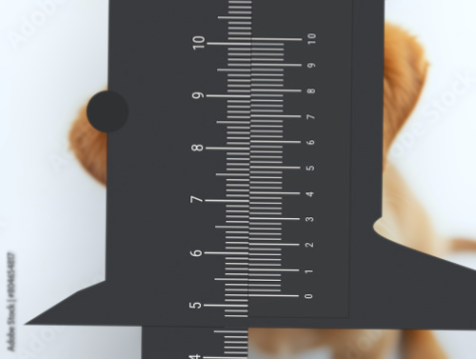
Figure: 52.0mm
